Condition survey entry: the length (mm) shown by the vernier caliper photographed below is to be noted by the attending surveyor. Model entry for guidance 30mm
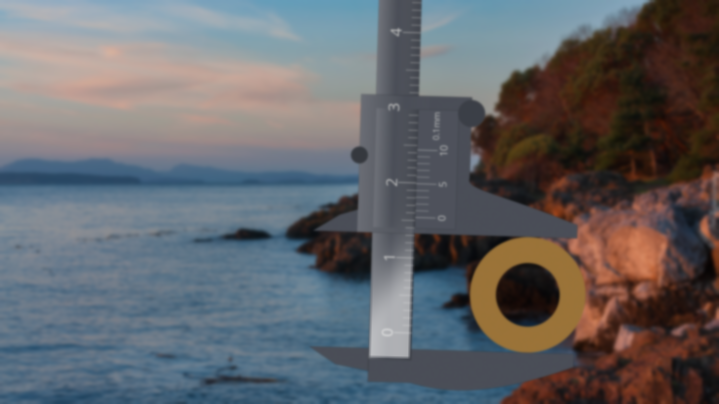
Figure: 15.4mm
